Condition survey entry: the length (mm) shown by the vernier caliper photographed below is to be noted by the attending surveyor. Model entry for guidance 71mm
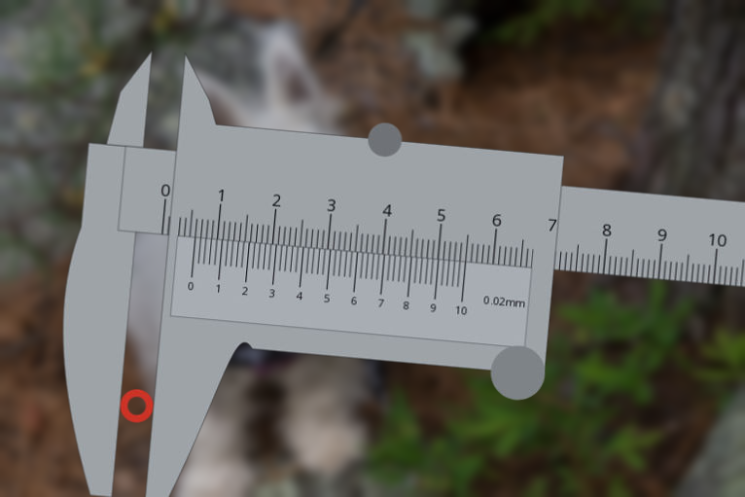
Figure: 6.0mm
